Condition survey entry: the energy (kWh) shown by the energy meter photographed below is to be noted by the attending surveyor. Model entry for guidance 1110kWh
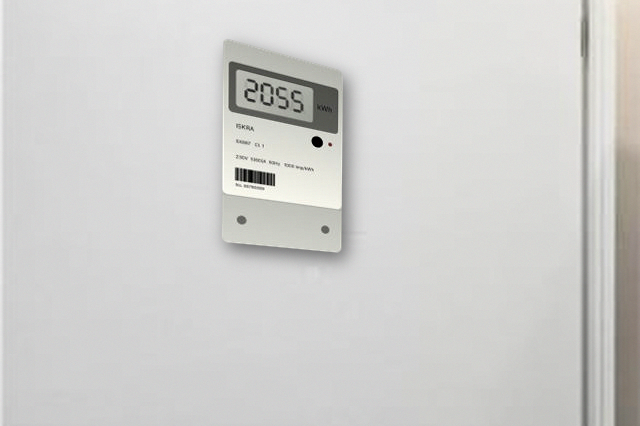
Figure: 2055kWh
